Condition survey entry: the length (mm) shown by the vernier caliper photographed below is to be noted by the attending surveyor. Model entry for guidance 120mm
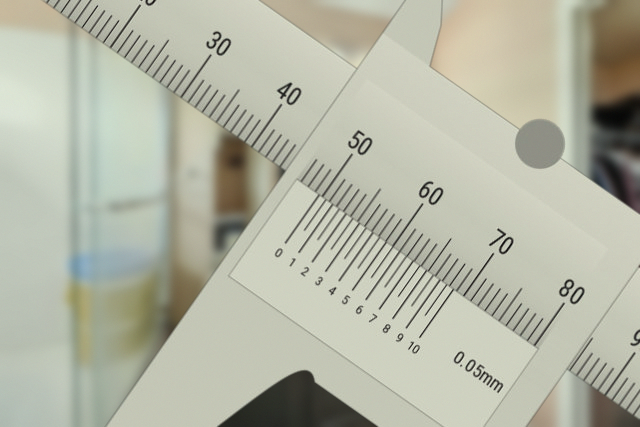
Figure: 49.6mm
